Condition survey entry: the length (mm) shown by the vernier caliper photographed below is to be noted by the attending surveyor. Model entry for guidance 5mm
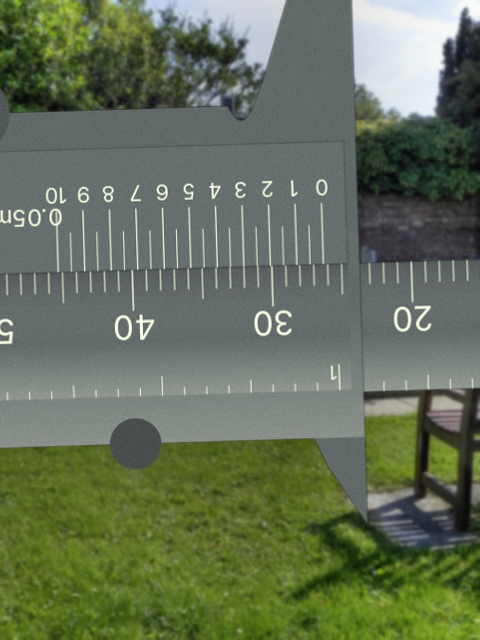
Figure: 26.3mm
